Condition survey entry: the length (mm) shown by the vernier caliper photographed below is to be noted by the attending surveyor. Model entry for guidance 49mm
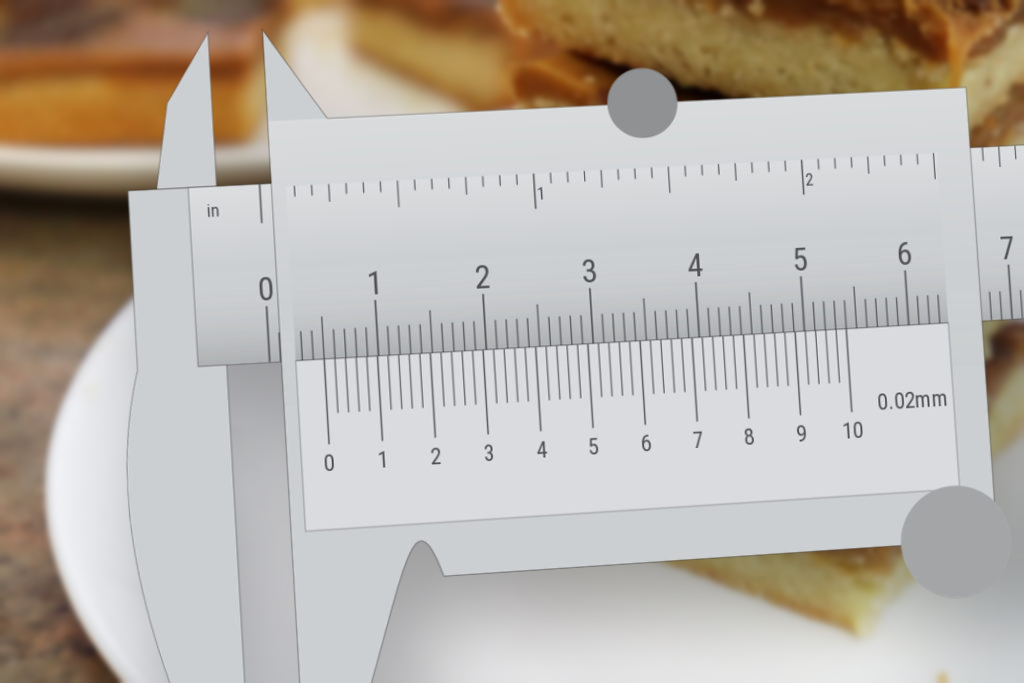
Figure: 5.0mm
